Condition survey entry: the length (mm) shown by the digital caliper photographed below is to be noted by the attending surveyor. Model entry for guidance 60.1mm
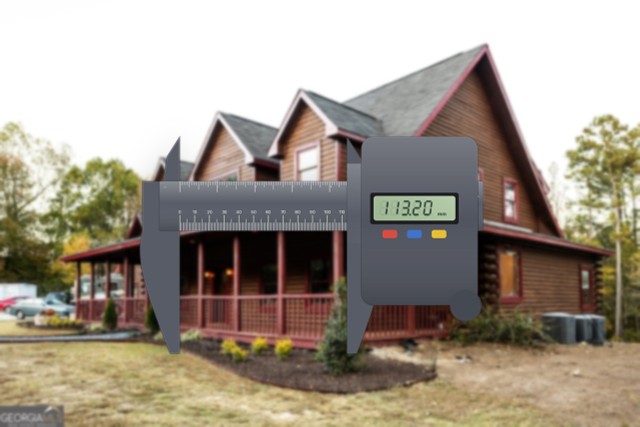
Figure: 113.20mm
